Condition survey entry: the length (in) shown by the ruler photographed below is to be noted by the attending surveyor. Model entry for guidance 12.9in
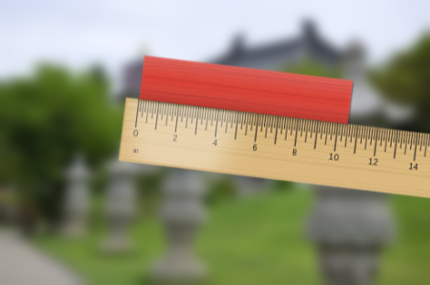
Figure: 10.5in
